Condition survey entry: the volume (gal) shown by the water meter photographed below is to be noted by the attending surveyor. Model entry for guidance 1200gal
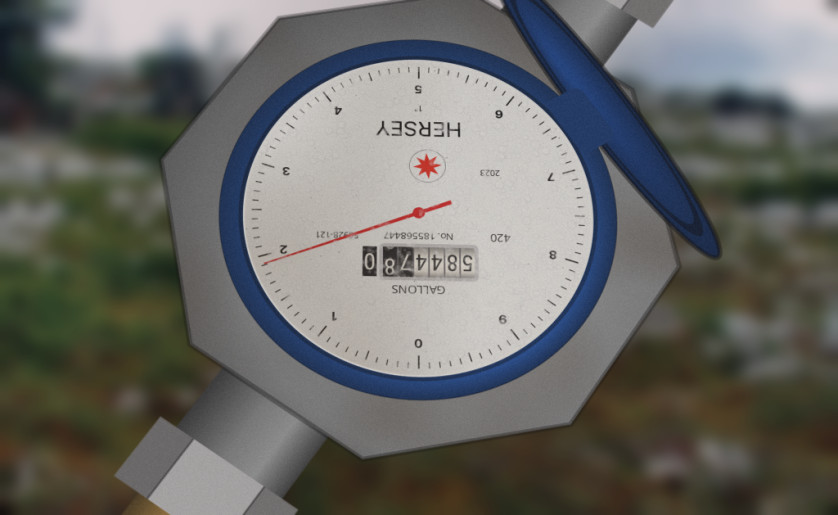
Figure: 5844781.9gal
